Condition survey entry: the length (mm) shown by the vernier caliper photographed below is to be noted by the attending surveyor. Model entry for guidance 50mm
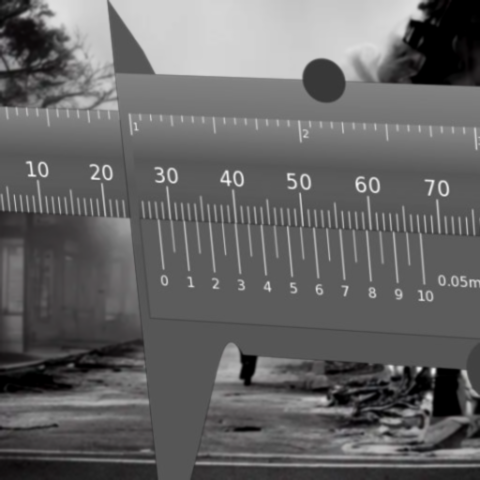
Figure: 28.2mm
